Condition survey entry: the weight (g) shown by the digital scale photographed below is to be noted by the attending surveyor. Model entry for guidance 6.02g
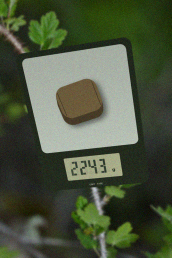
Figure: 2243g
